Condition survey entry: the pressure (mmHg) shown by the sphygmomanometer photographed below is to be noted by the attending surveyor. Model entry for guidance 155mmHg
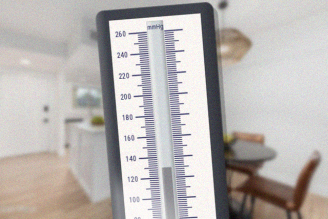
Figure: 130mmHg
